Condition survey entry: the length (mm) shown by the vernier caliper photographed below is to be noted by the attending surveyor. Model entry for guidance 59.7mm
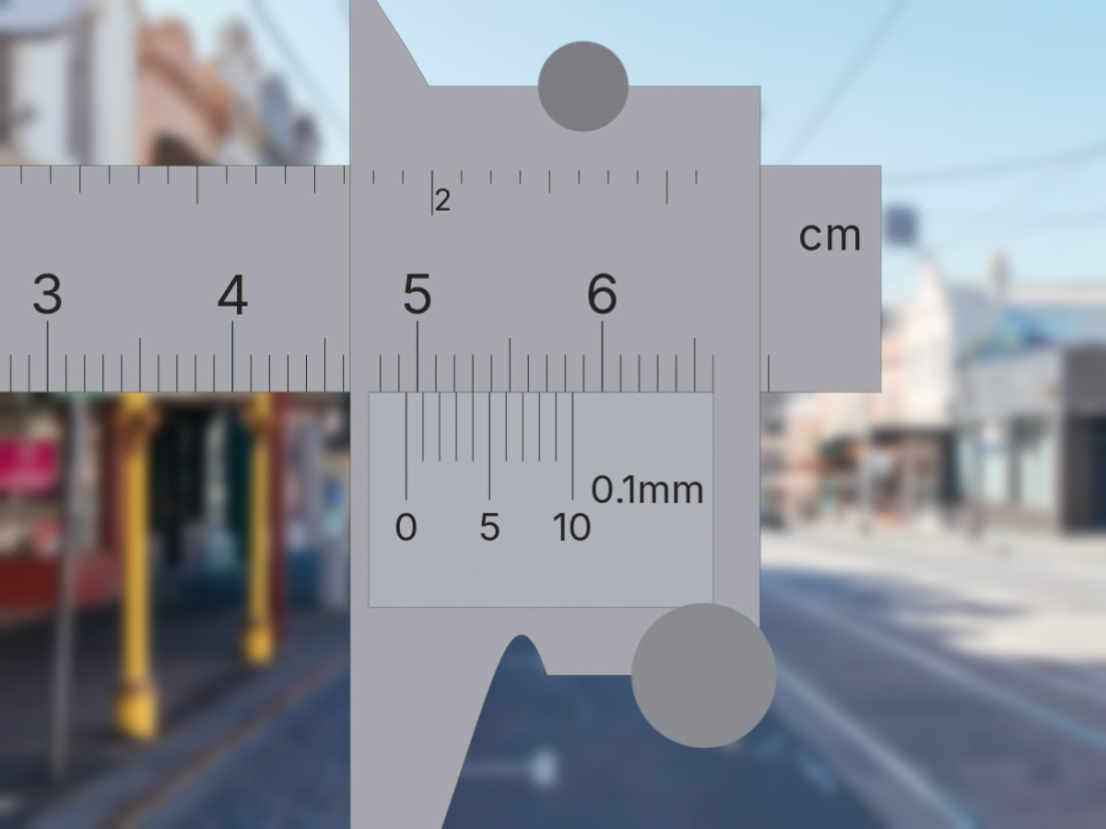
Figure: 49.4mm
